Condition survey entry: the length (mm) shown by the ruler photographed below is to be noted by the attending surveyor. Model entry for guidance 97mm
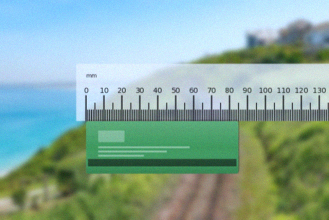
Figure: 85mm
